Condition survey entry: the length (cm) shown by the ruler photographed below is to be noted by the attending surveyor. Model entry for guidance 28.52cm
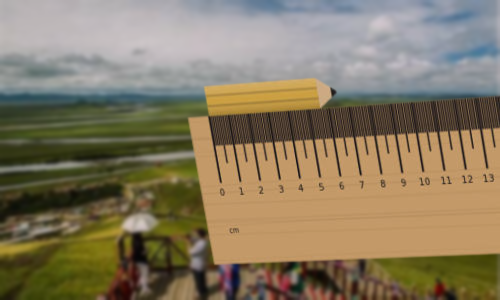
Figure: 6.5cm
